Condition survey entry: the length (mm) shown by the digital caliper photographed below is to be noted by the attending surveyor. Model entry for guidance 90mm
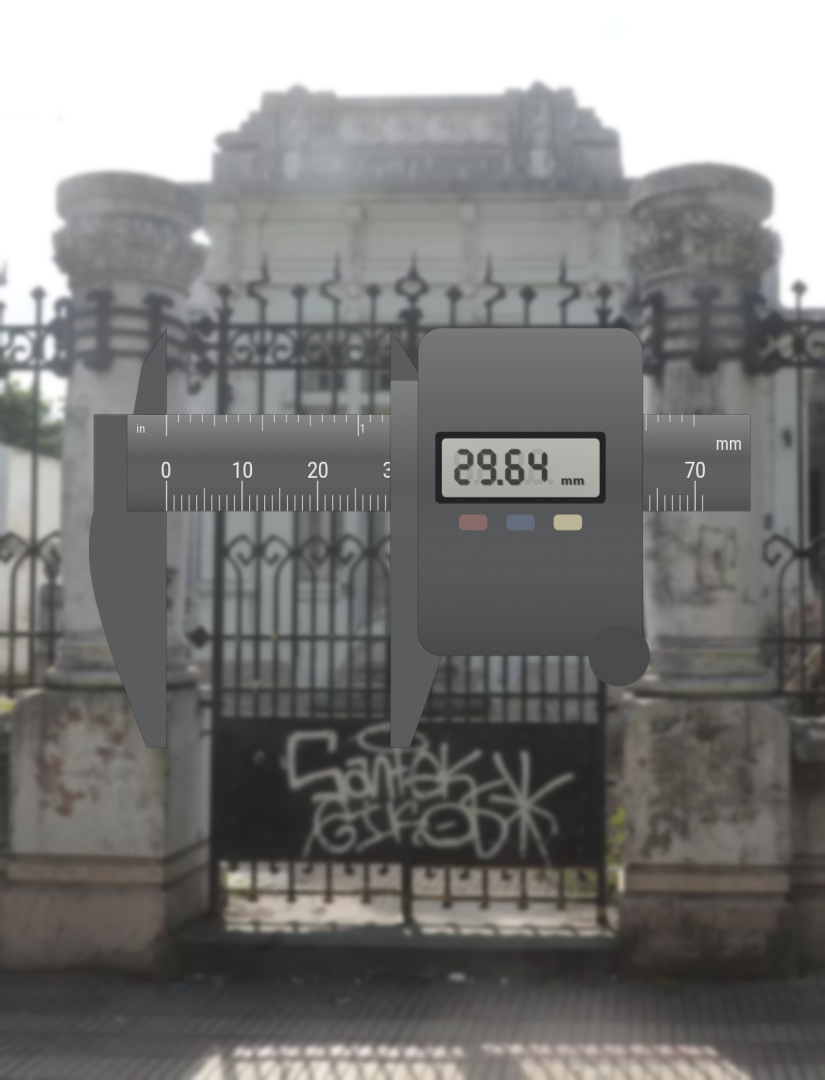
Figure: 29.64mm
